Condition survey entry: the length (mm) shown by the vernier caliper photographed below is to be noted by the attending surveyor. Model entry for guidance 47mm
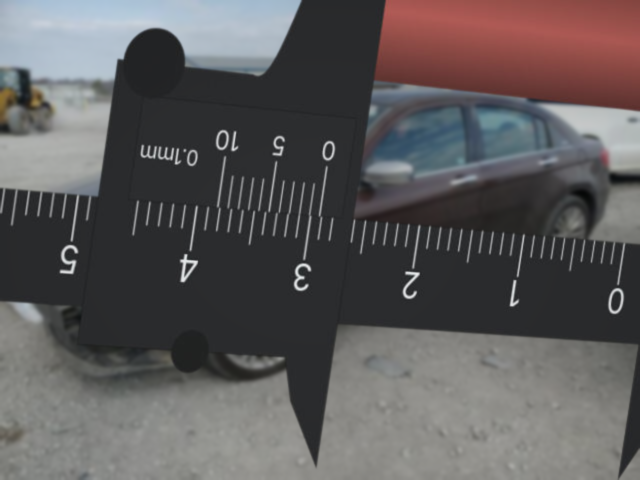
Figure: 29.2mm
